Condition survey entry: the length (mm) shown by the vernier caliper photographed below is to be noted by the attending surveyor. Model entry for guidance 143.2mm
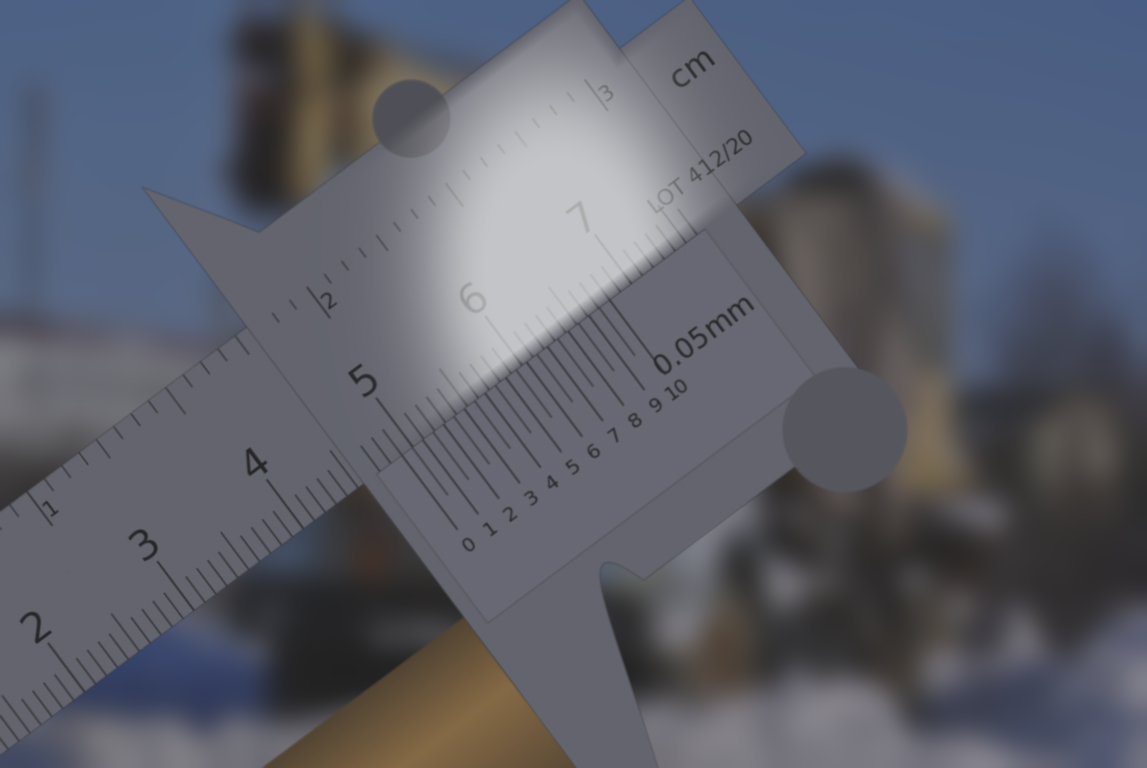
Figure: 49.0mm
